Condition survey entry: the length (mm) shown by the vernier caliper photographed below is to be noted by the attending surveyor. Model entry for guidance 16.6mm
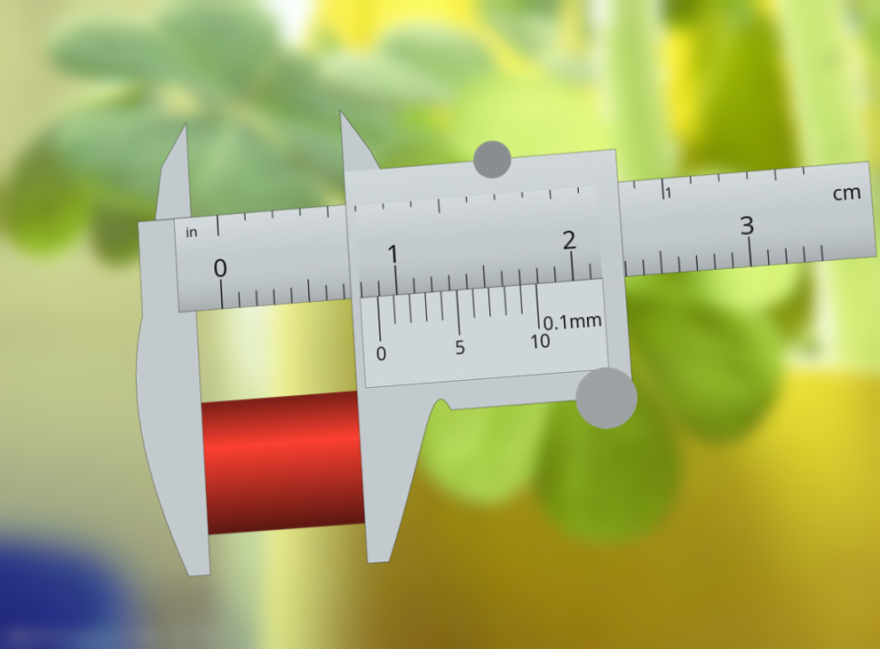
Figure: 8.9mm
